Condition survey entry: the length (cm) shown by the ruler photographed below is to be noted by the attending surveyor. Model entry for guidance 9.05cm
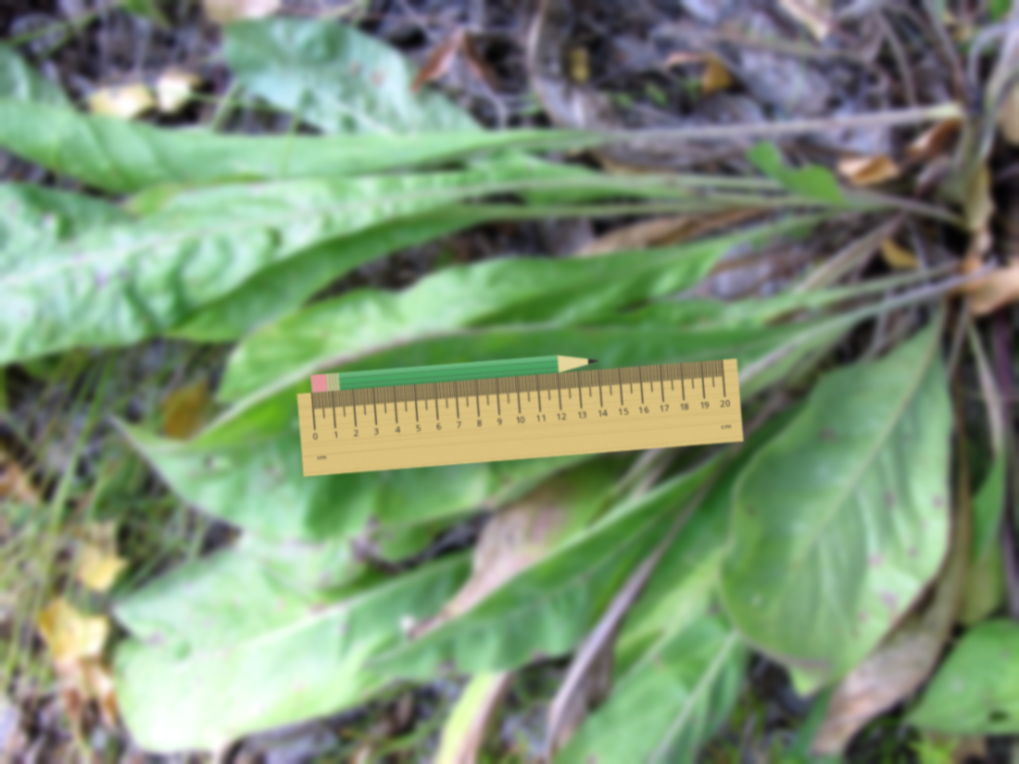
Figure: 14cm
